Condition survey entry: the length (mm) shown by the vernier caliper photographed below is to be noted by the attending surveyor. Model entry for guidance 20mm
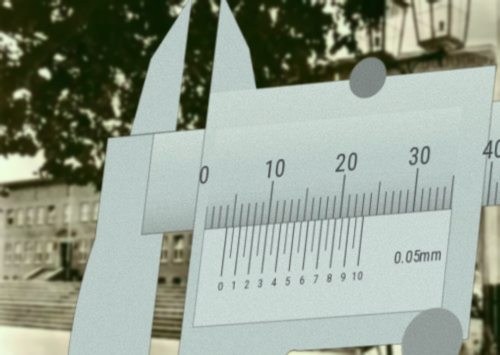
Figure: 4.2mm
